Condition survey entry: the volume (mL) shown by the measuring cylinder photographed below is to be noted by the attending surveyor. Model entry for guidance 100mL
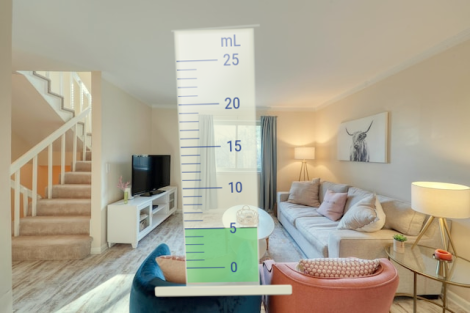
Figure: 5mL
